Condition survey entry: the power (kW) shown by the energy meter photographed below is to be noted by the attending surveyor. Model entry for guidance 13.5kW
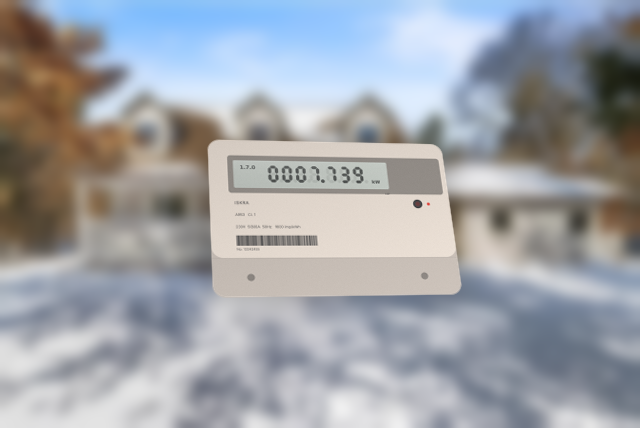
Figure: 7.739kW
